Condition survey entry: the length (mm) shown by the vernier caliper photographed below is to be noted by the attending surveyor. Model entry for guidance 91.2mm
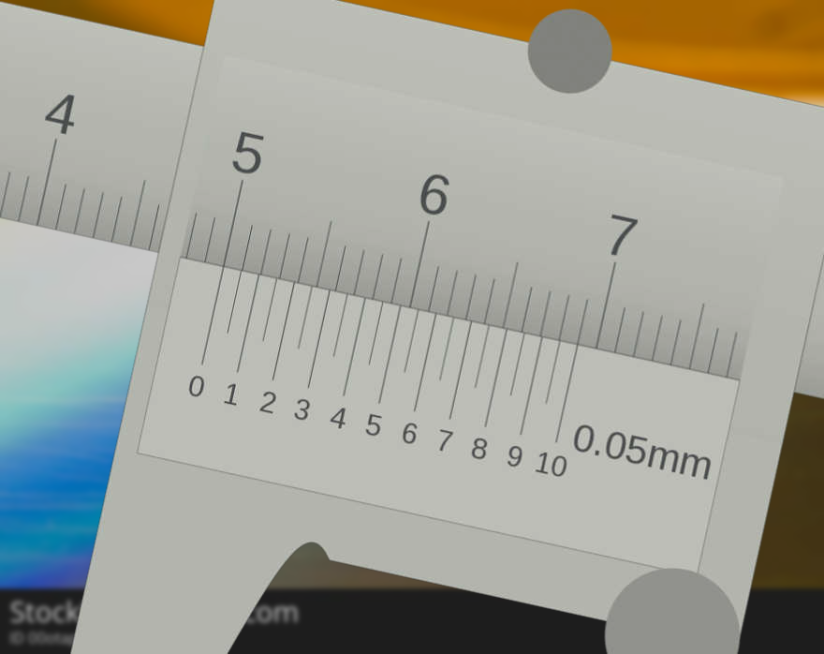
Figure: 50.0mm
